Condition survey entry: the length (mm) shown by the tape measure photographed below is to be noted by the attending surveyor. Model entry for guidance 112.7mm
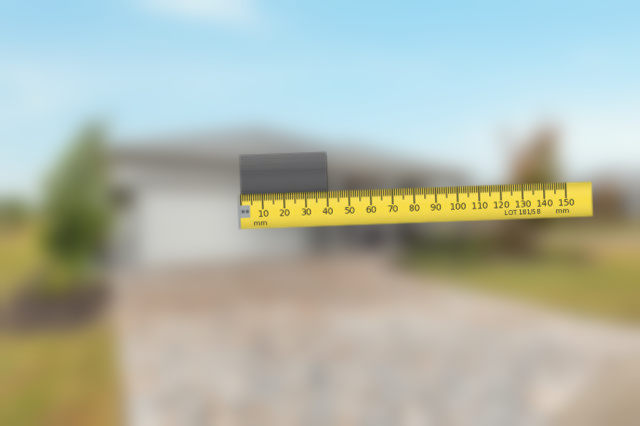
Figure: 40mm
